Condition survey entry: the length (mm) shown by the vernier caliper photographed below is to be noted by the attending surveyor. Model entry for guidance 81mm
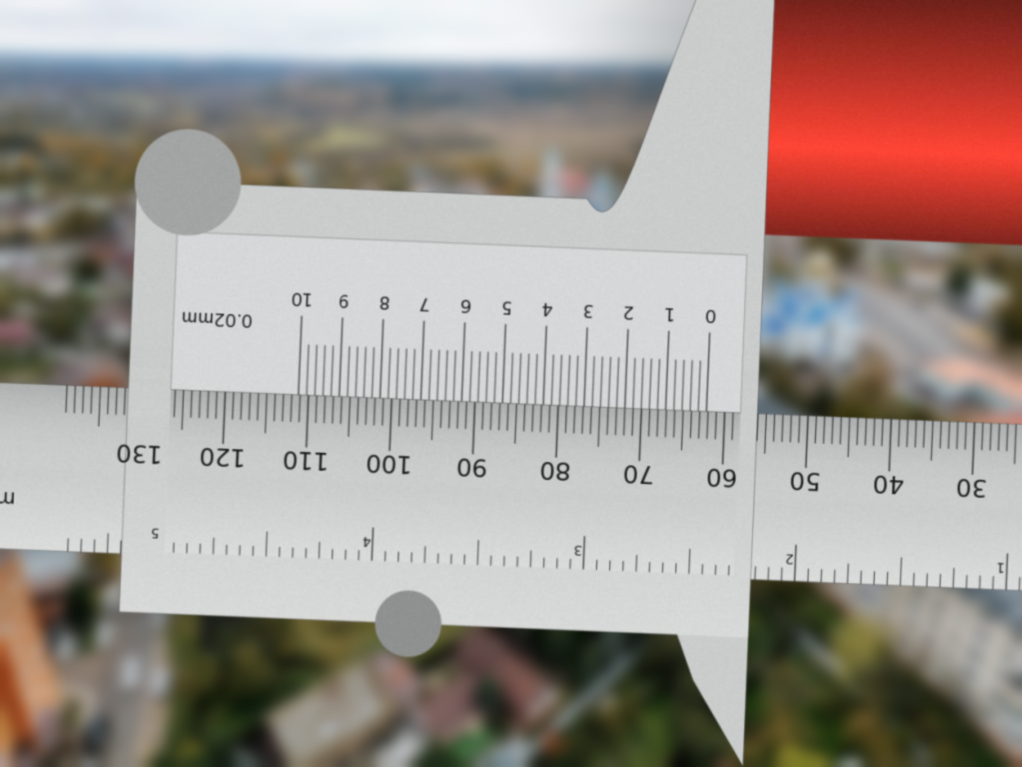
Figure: 62.2mm
